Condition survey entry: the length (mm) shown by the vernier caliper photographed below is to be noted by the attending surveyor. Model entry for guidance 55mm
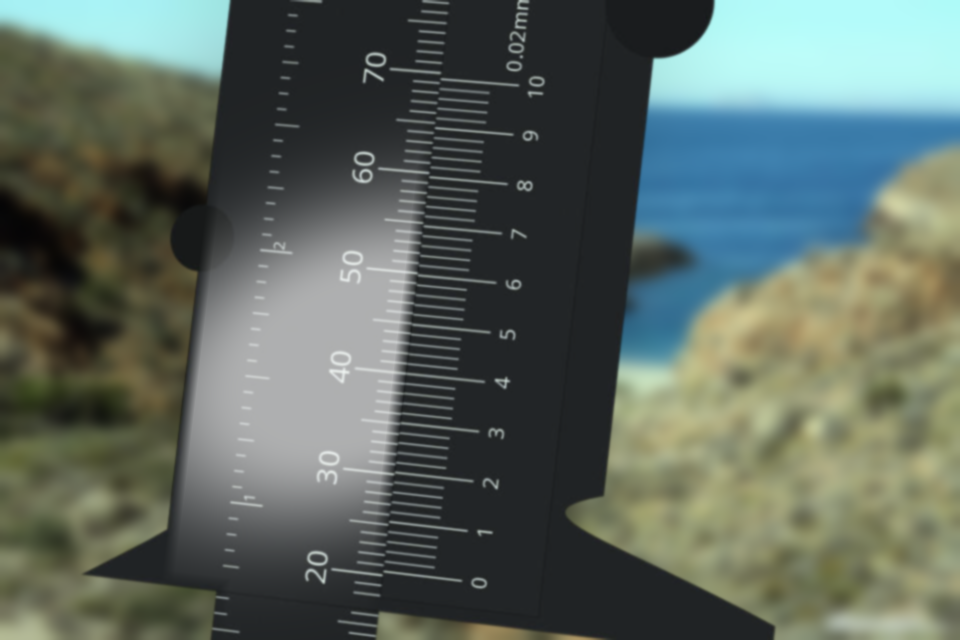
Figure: 20.4mm
